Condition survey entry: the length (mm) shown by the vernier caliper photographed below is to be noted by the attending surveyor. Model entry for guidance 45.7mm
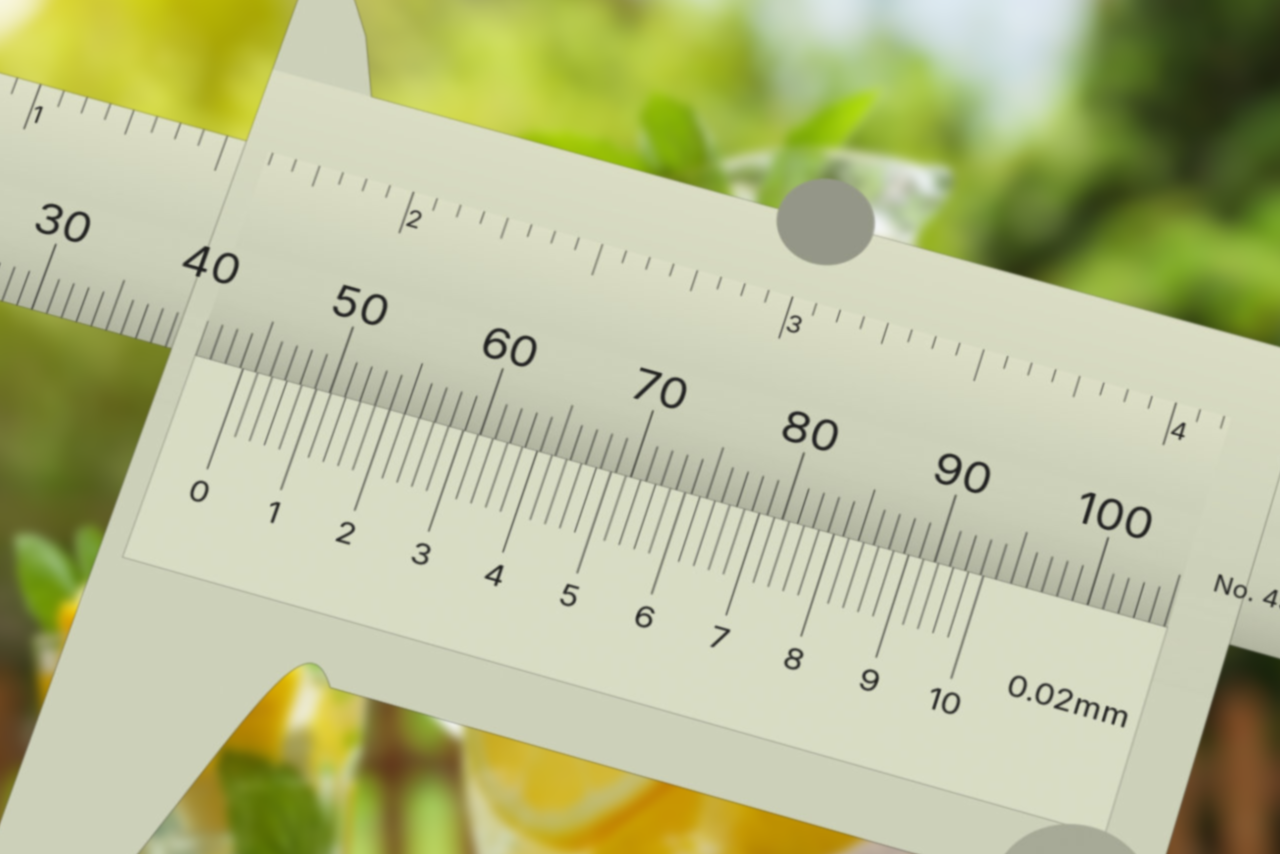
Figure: 44.2mm
